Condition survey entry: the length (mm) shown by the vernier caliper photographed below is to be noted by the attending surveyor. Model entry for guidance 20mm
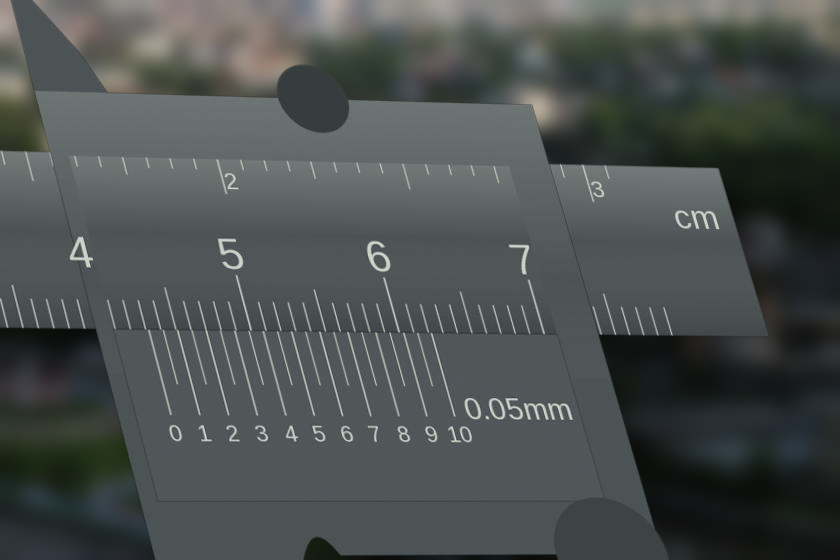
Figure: 43.2mm
